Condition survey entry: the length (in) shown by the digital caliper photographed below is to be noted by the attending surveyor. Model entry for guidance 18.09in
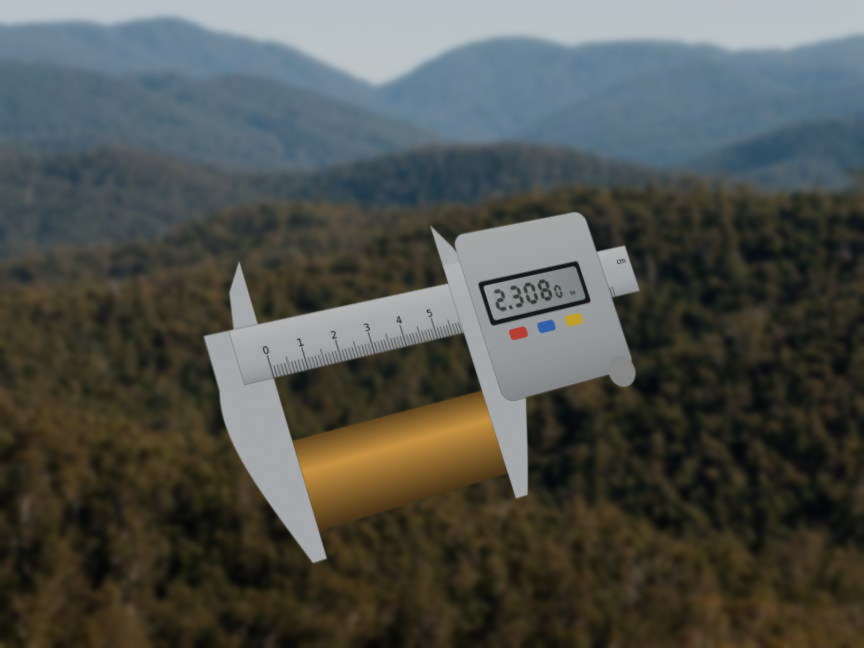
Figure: 2.3080in
